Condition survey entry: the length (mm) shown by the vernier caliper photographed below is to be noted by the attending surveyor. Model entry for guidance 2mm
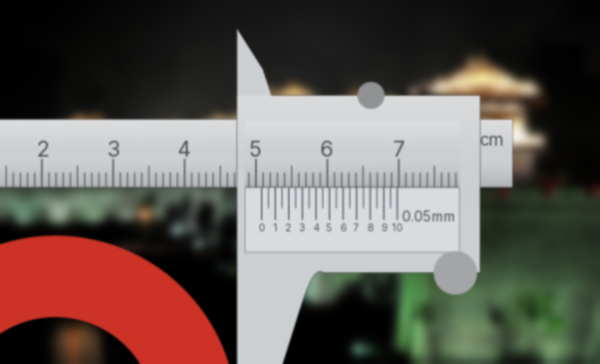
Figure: 50.8mm
